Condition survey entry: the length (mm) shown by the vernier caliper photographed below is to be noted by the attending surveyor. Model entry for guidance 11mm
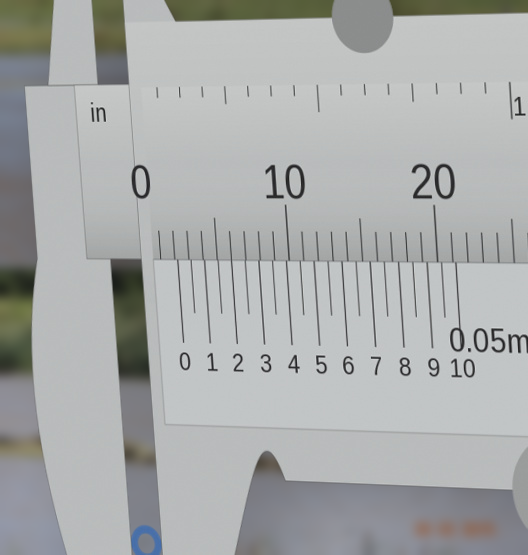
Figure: 2.2mm
